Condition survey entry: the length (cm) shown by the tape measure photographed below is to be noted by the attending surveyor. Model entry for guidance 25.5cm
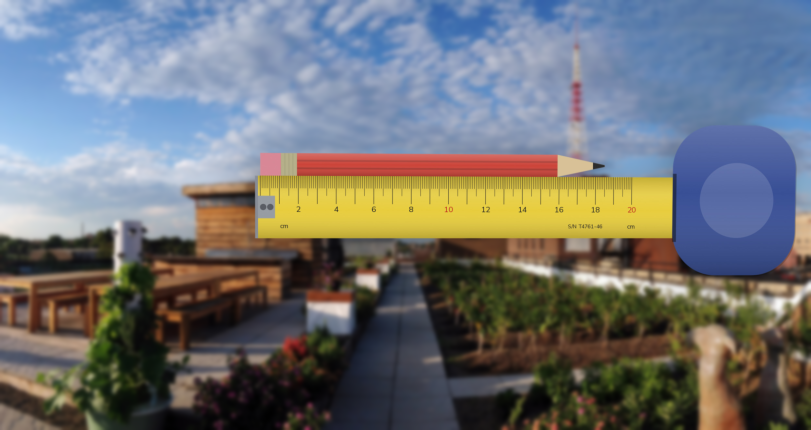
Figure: 18.5cm
